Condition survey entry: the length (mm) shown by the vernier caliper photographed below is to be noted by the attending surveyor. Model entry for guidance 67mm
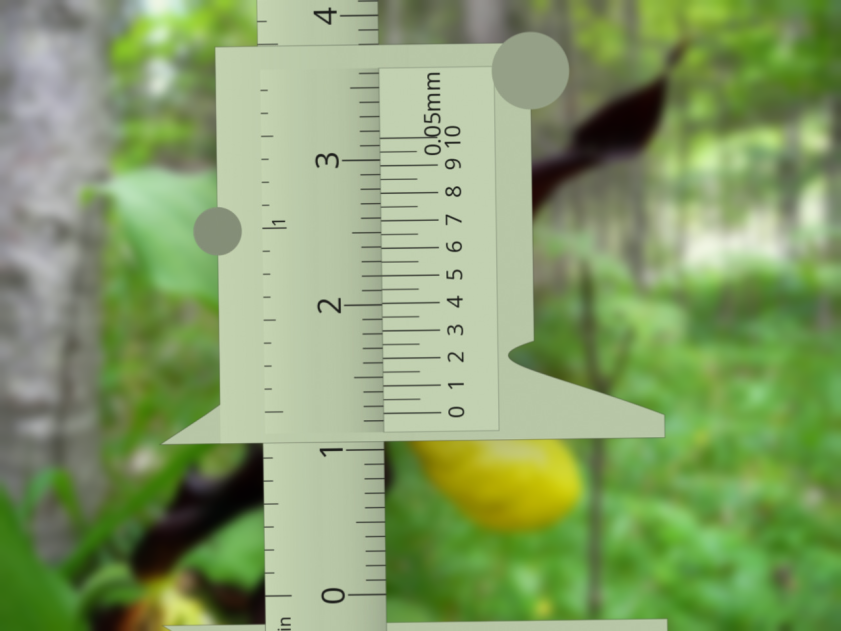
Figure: 12.5mm
